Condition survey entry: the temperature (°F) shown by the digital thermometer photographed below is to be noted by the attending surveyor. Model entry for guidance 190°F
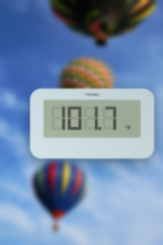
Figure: 101.7°F
